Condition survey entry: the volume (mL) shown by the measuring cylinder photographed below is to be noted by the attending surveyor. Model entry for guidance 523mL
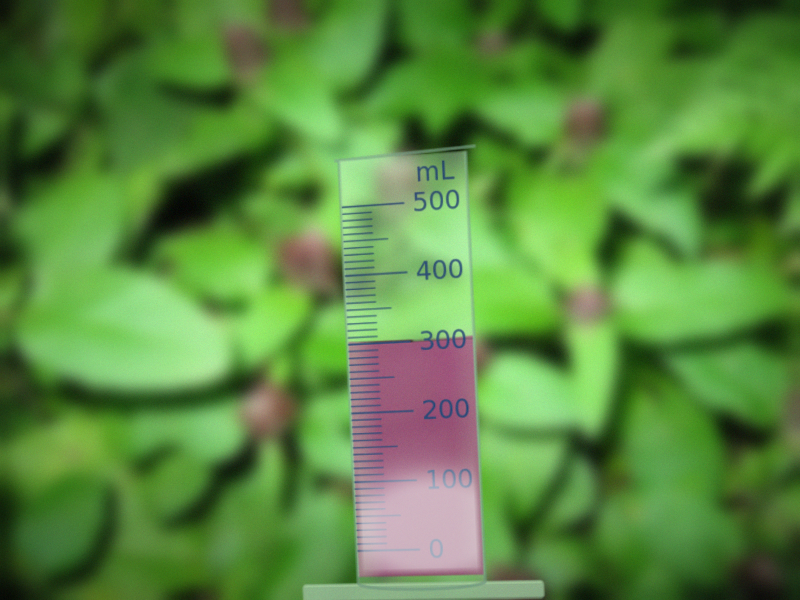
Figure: 300mL
